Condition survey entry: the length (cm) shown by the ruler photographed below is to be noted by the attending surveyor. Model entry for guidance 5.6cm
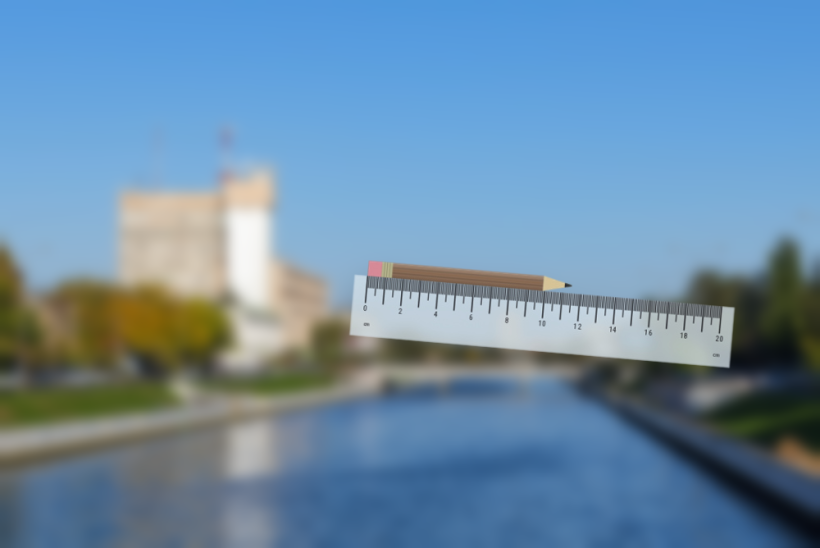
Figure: 11.5cm
